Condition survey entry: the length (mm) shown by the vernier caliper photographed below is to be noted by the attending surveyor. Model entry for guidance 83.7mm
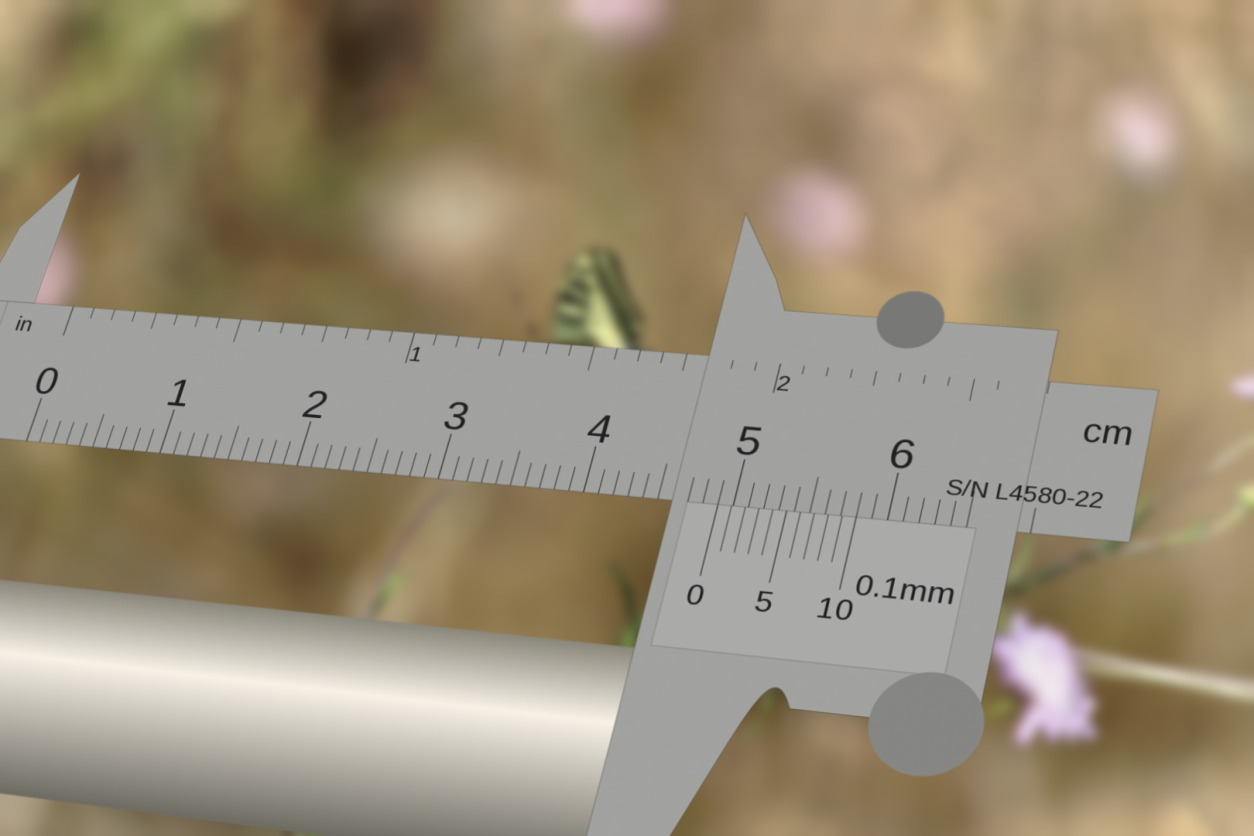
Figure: 49.0mm
